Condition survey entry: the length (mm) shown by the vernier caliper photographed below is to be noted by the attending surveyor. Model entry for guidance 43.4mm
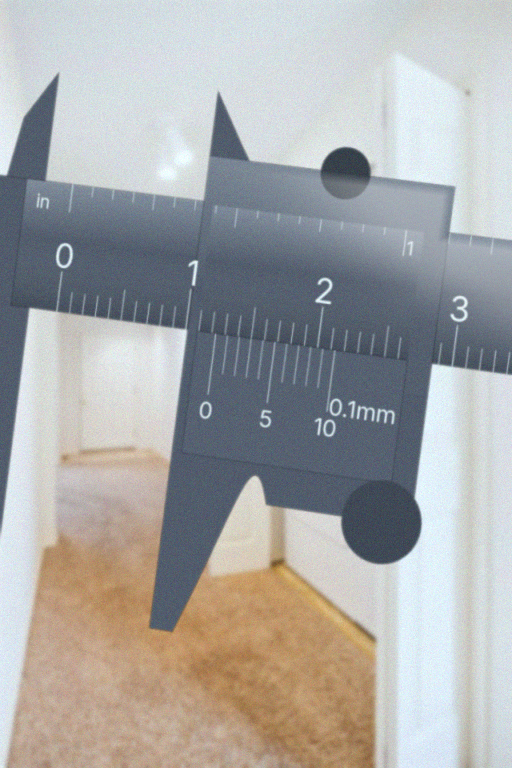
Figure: 12.3mm
